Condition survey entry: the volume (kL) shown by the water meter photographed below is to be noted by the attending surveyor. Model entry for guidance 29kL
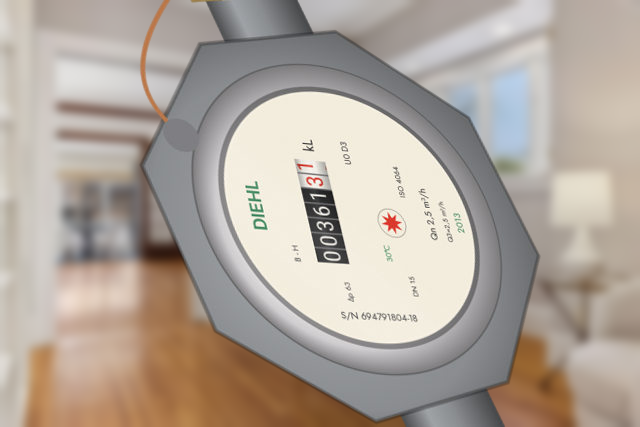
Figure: 361.31kL
